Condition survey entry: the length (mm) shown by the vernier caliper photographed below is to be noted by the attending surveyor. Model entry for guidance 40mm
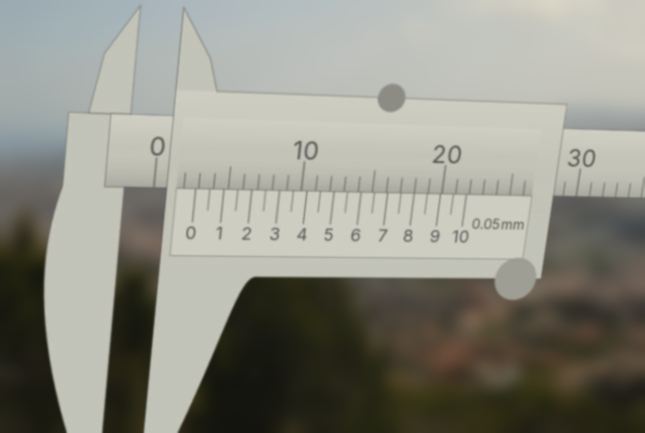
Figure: 2.8mm
